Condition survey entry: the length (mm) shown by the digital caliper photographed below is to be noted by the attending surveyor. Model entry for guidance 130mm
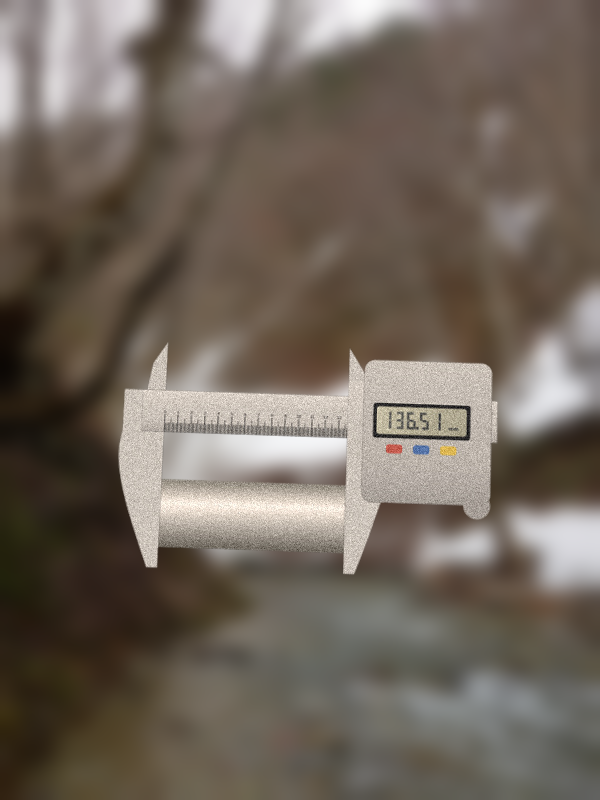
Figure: 136.51mm
